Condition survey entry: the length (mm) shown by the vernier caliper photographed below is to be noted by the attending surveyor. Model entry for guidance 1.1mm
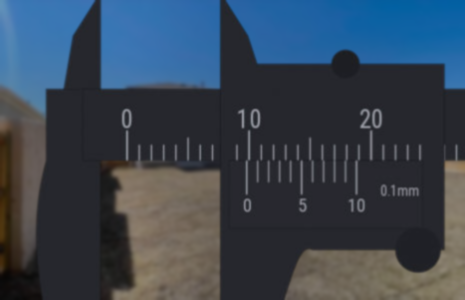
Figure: 9.8mm
